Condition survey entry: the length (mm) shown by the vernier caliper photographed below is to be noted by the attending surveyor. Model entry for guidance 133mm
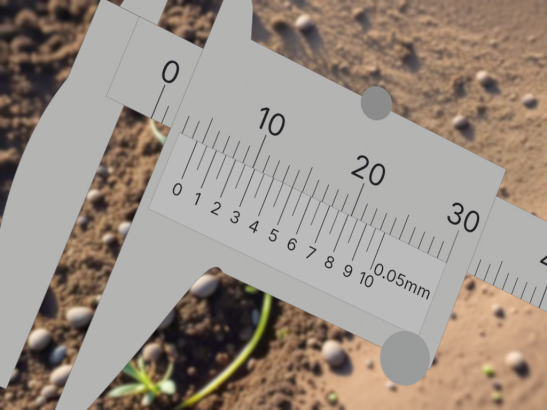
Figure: 4.5mm
